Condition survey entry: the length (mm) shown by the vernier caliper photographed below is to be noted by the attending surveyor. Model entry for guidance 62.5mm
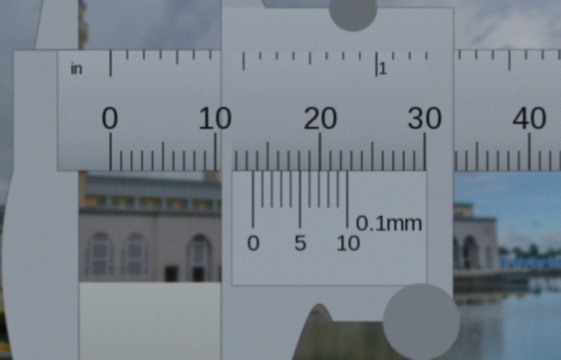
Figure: 13.6mm
